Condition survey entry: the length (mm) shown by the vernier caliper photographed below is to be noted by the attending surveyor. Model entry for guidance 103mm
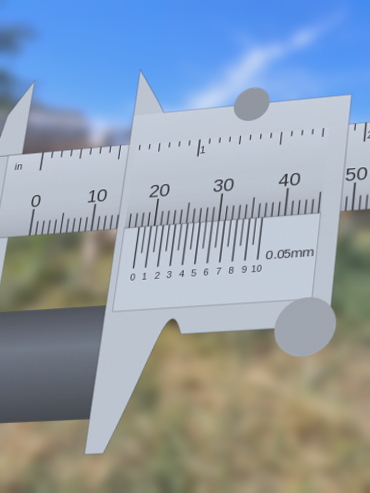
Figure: 17.6mm
